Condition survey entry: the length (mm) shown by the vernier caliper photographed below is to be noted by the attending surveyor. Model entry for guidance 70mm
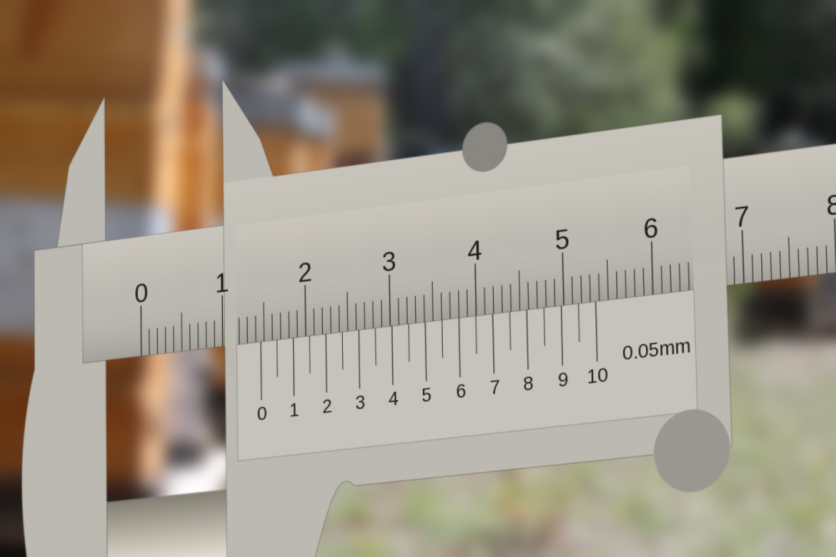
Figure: 14.6mm
